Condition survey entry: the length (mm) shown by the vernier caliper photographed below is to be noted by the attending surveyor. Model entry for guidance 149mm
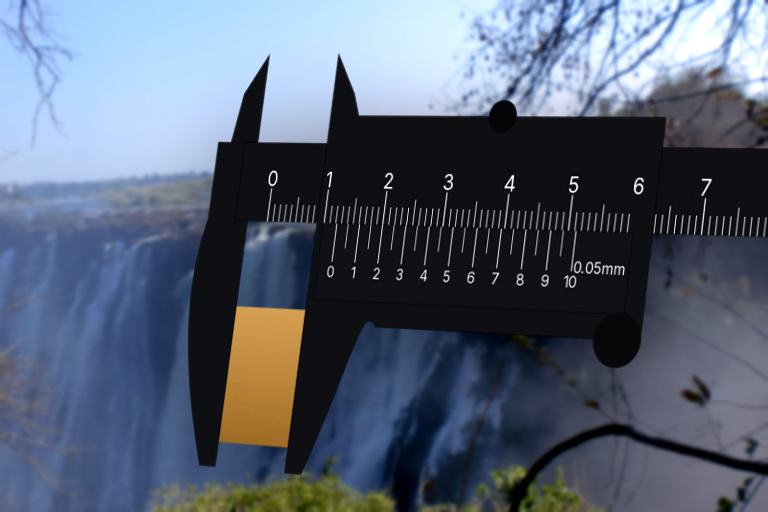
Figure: 12.2mm
